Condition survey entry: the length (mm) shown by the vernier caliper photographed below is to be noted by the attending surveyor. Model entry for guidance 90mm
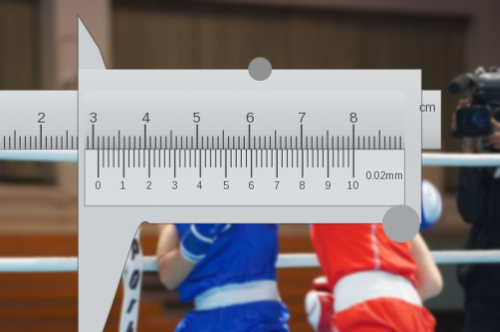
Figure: 31.0mm
